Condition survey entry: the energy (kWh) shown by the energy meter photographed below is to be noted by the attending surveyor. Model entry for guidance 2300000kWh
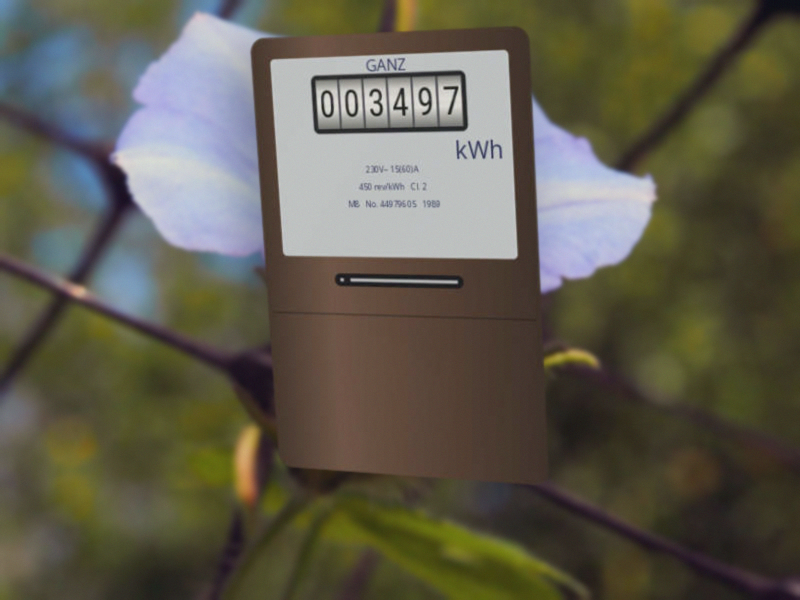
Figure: 3497kWh
